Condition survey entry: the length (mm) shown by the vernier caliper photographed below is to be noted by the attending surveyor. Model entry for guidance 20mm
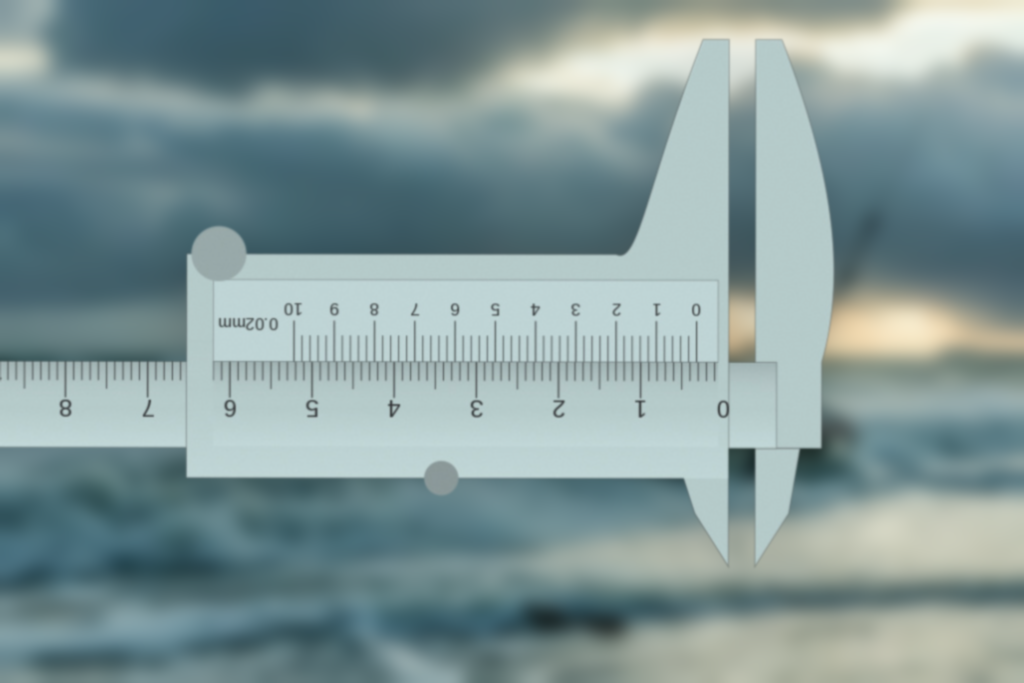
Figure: 3.2mm
